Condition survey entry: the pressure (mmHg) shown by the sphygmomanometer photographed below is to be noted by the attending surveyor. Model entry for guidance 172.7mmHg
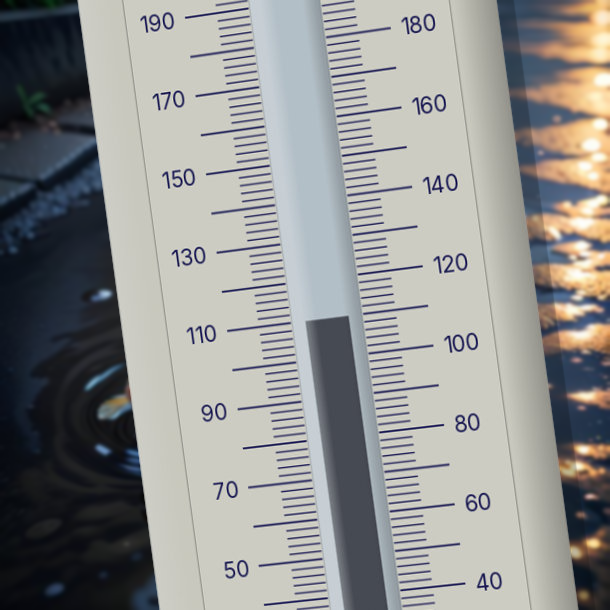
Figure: 110mmHg
